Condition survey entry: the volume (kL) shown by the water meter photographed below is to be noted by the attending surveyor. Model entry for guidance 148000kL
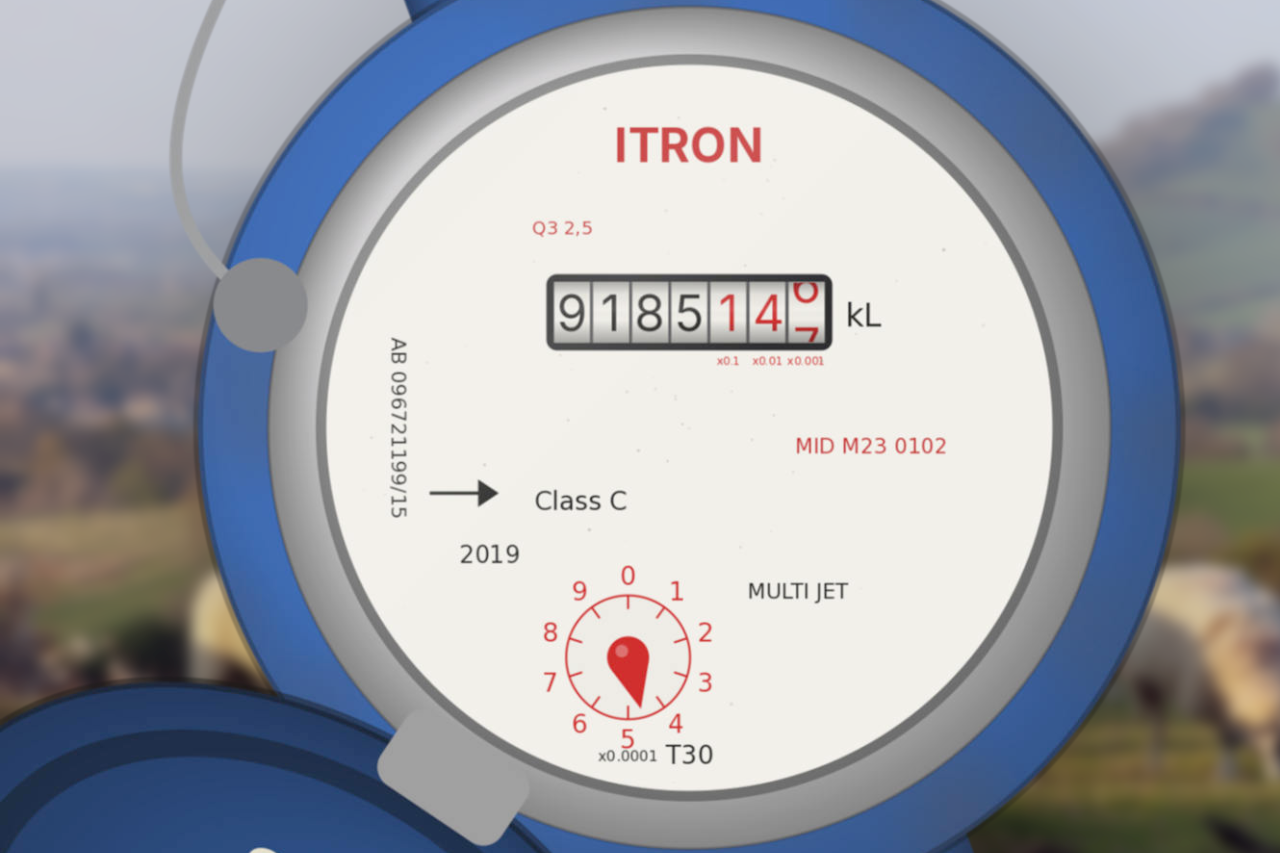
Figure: 9185.1464kL
